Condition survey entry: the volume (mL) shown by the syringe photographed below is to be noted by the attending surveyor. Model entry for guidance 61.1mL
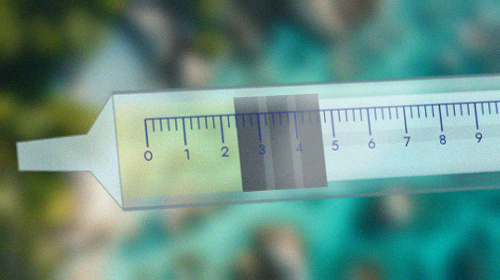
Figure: 2.4mL
